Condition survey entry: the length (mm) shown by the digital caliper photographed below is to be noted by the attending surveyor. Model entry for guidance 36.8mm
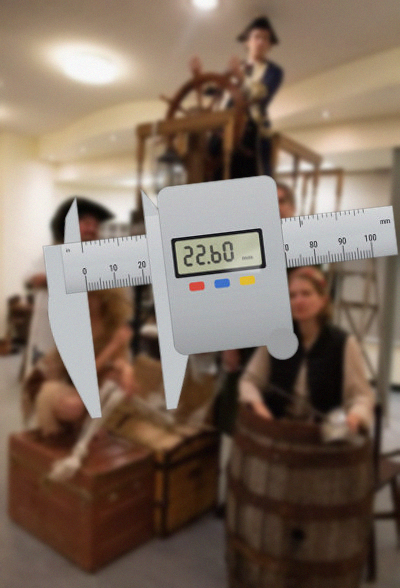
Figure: 22.60mm
